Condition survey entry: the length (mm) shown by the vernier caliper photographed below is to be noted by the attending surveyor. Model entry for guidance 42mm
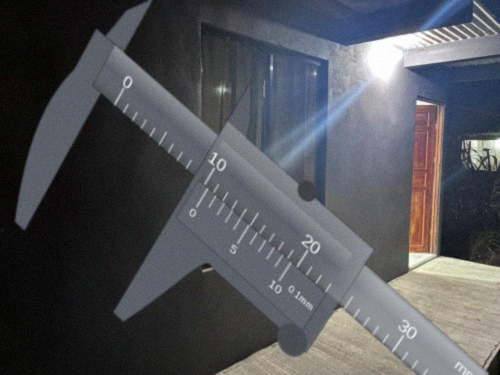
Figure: 10.4mm
